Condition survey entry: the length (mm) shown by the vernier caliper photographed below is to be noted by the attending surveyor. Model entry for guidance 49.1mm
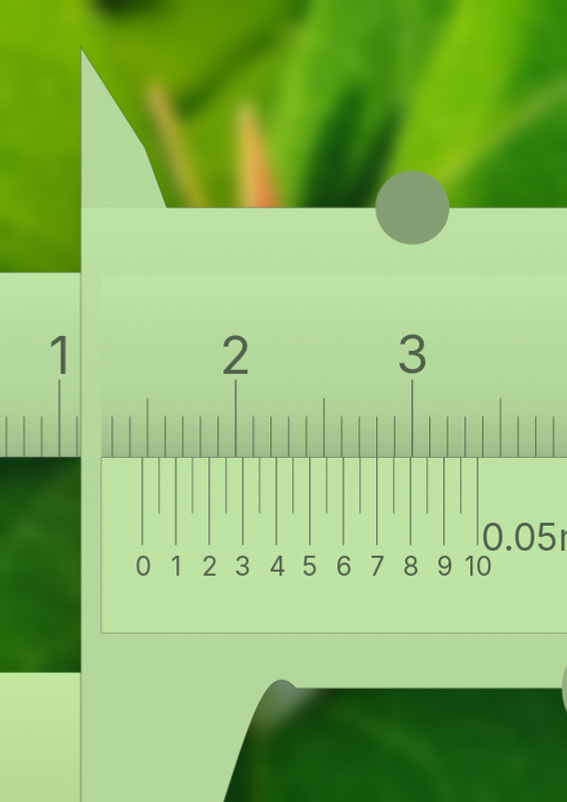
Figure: 14.7mm
